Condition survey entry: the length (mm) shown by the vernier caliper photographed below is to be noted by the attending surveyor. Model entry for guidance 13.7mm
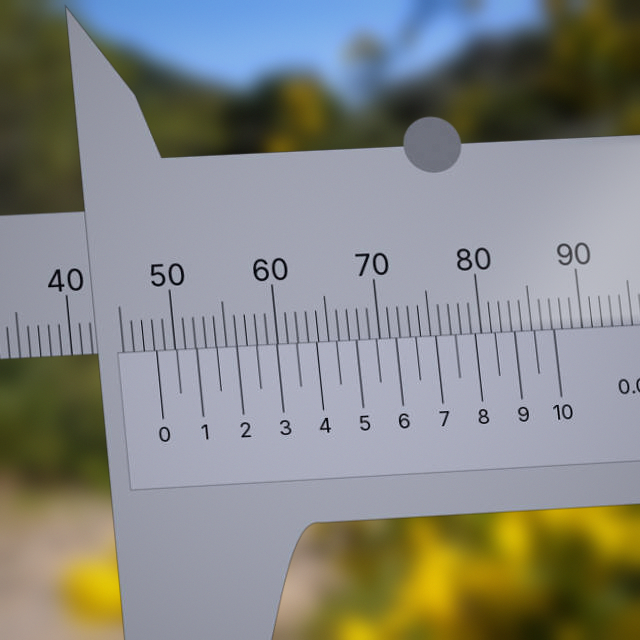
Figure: 48.2mm
